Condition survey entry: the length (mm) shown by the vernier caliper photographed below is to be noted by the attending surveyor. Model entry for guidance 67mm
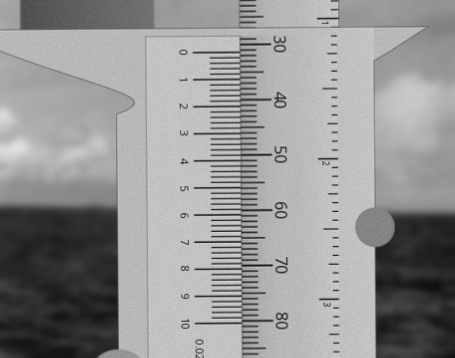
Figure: 31.4mm
